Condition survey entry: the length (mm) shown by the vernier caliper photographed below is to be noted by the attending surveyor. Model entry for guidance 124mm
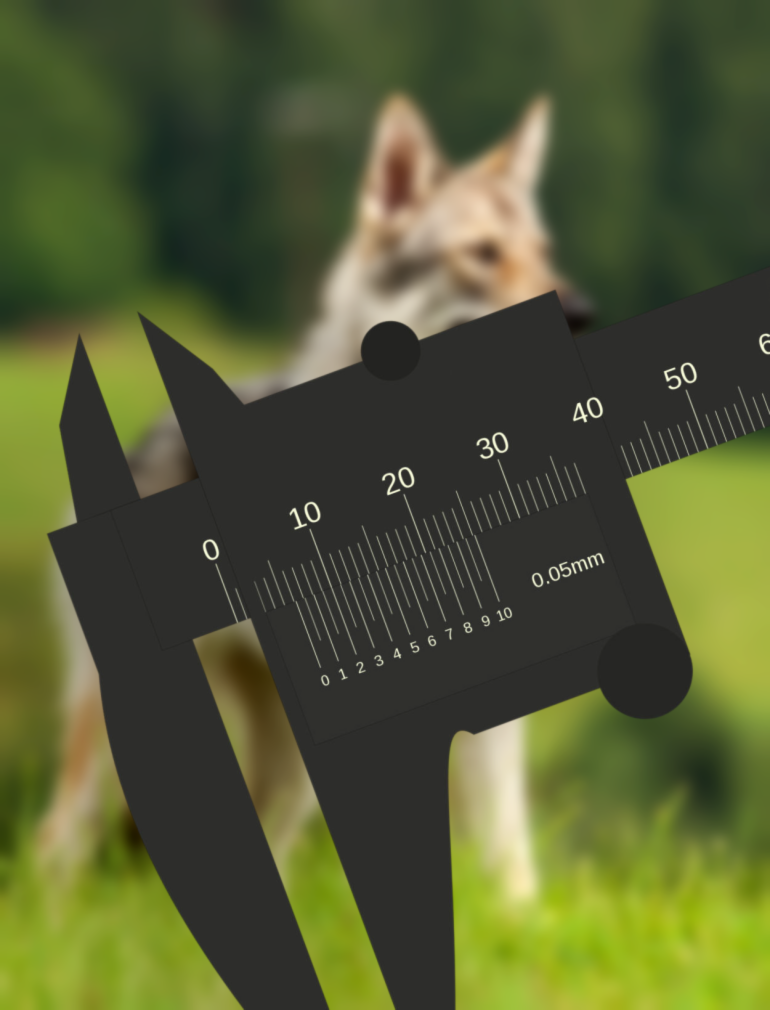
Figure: 6.2mm
